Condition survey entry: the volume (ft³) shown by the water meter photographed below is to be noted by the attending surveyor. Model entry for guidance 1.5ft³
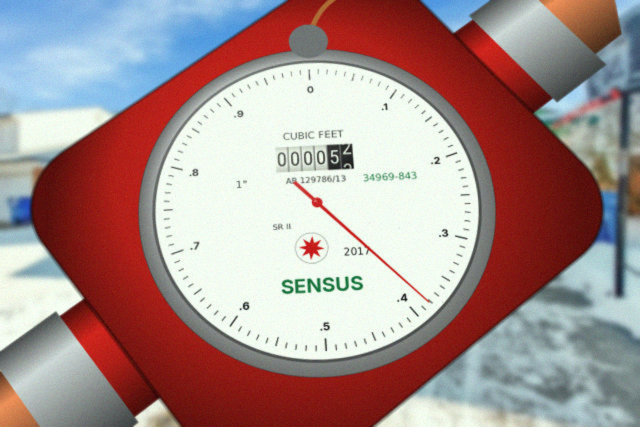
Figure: 52.38ft³
